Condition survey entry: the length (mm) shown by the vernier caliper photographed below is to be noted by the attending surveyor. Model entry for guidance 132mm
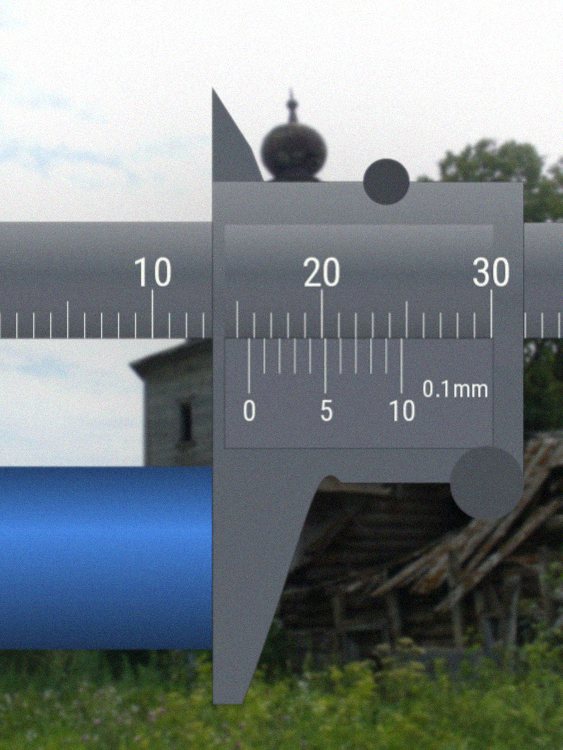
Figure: 15.7mm
